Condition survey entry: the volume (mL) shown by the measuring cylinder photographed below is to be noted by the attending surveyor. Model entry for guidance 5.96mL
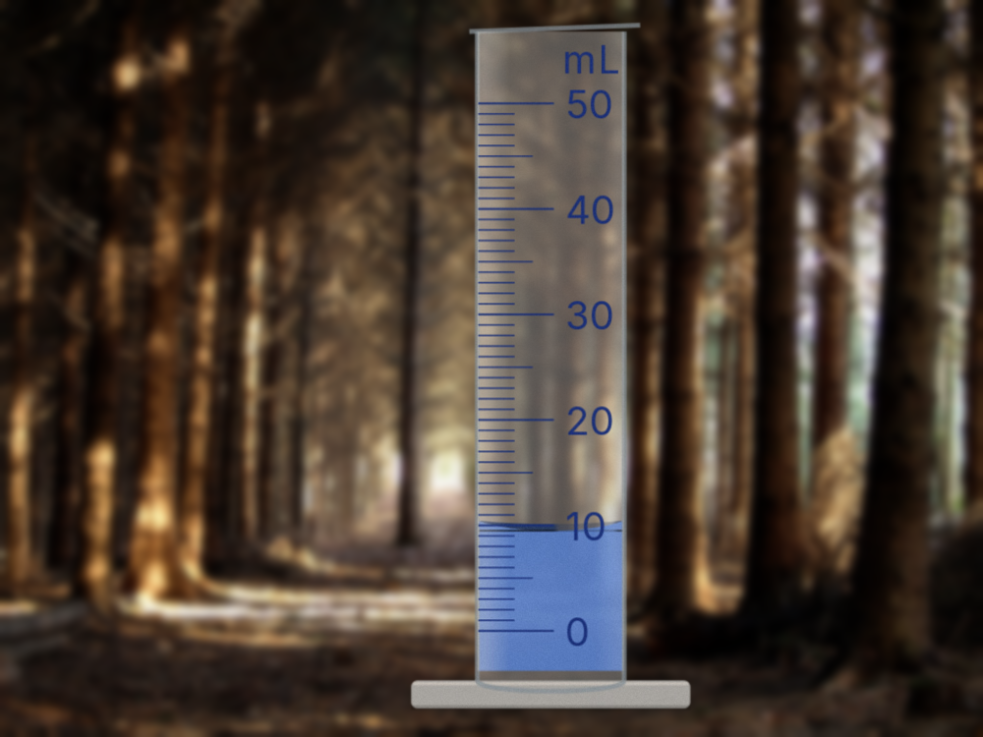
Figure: 9.5mL
